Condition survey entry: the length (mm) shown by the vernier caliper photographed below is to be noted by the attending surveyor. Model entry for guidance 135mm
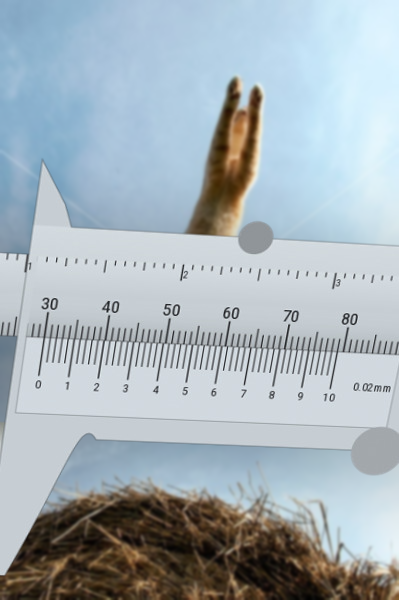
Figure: 30.0mm
